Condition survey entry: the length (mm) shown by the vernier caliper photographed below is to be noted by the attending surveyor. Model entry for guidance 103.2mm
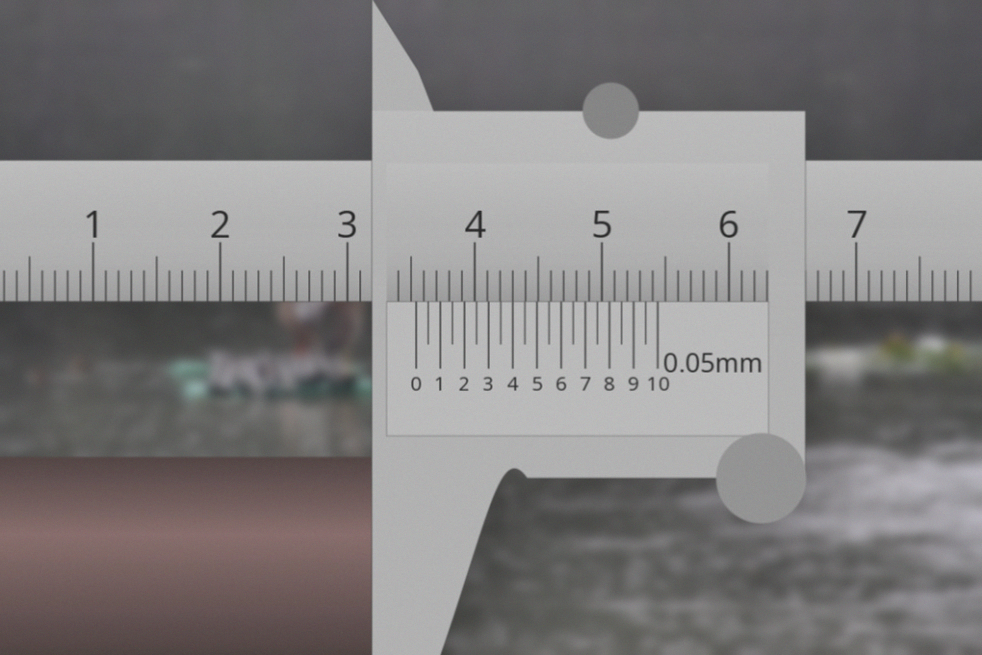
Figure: 35.4mm
